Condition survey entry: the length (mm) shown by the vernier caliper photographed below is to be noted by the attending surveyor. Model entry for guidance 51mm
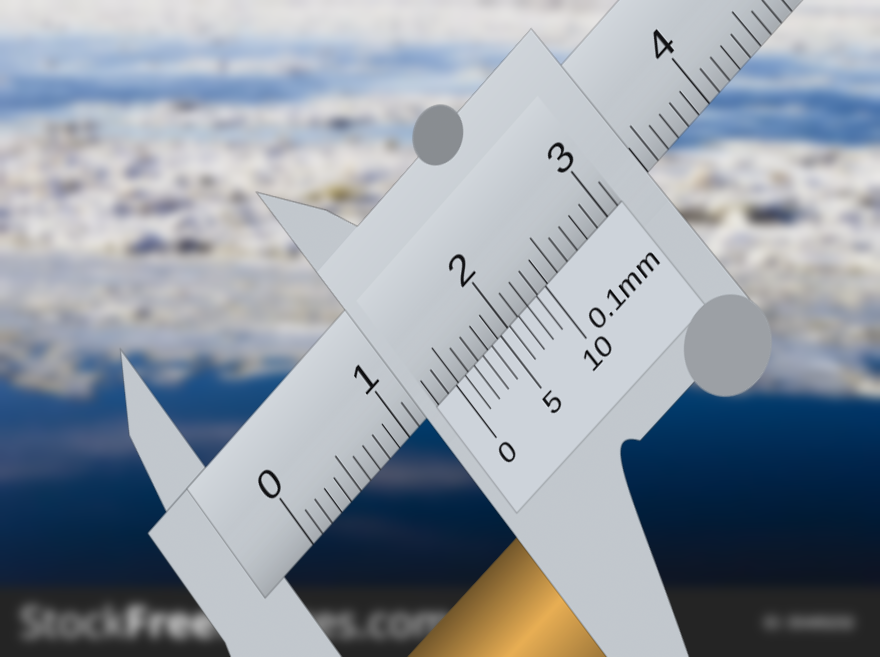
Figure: 14.8mm
